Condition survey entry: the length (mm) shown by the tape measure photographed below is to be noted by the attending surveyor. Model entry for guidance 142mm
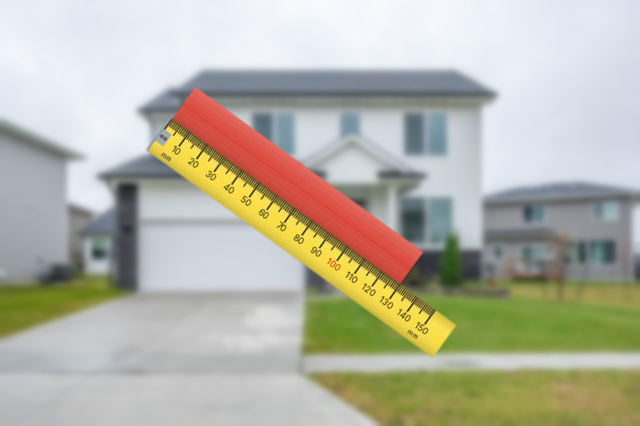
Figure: 130mm
